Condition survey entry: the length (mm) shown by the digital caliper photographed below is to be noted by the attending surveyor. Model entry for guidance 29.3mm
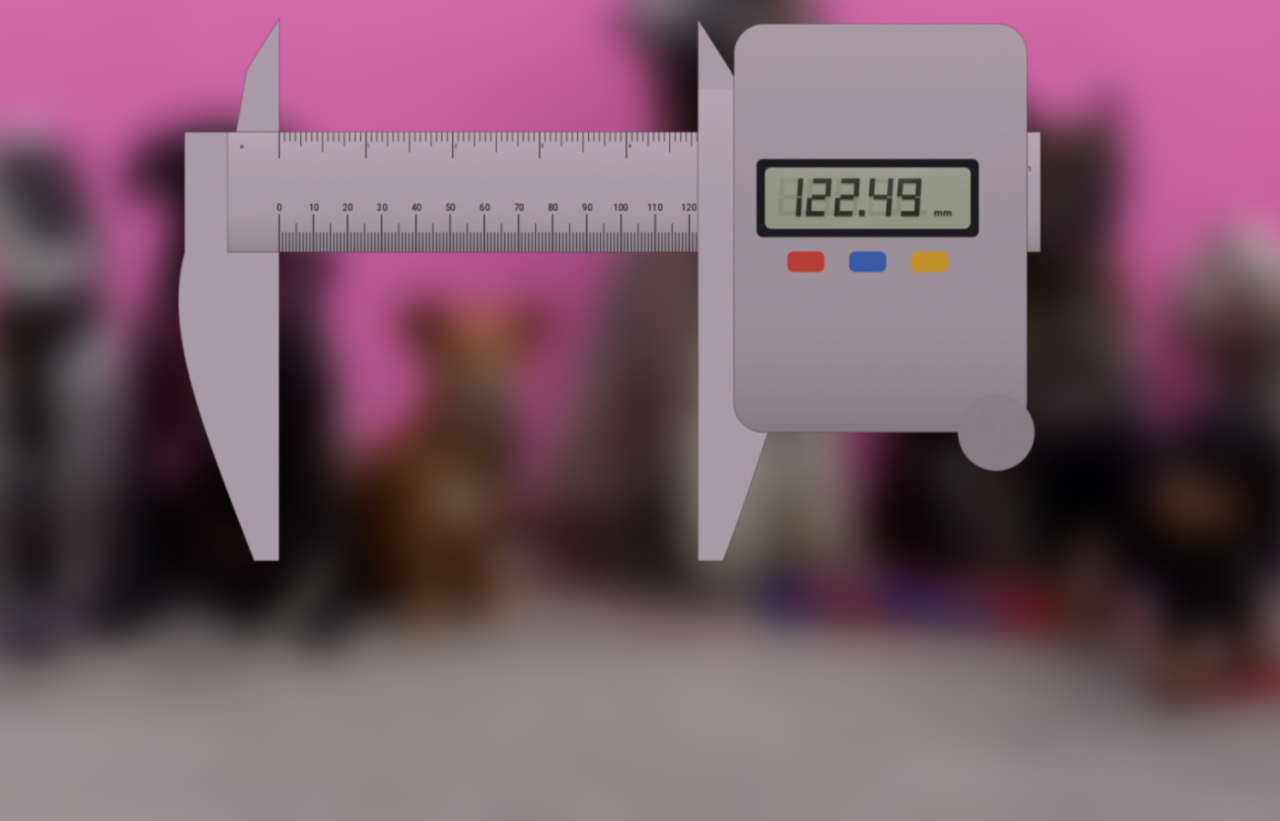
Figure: 122.49mm
